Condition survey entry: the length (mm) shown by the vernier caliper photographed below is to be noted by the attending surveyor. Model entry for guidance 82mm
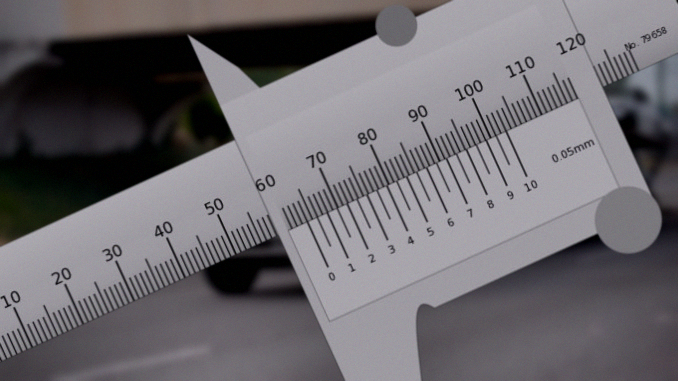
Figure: 64.0mm
